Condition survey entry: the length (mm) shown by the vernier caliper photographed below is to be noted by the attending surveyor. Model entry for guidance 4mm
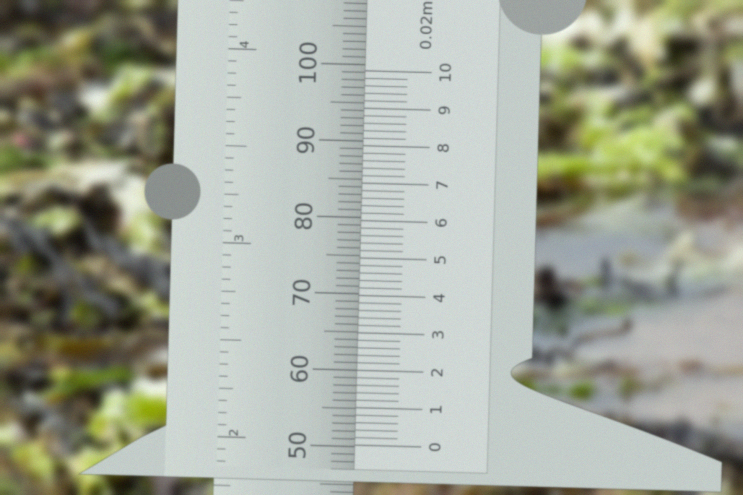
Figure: 50.2mm
